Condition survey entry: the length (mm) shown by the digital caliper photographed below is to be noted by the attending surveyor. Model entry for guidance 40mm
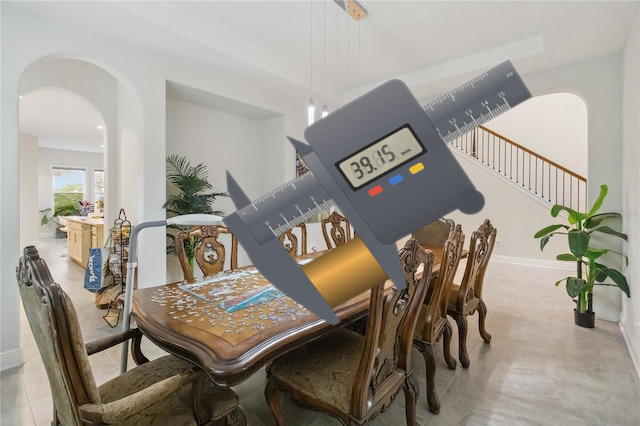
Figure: 39.15mm
